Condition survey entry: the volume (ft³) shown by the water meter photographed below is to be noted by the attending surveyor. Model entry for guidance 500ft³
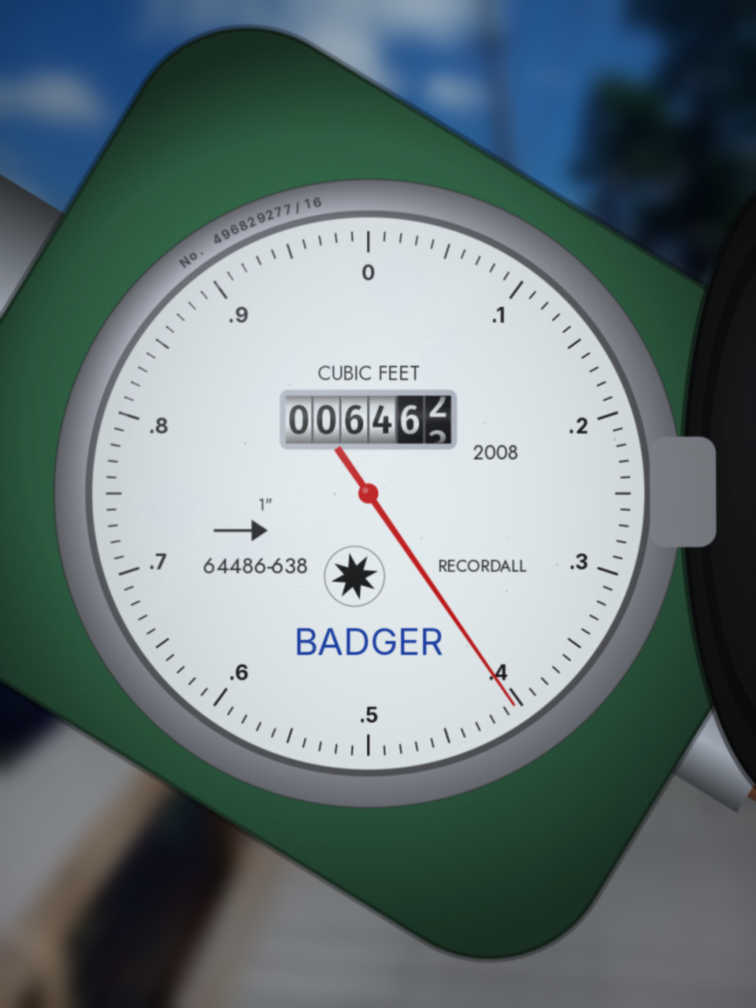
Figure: 6462.40ft³
